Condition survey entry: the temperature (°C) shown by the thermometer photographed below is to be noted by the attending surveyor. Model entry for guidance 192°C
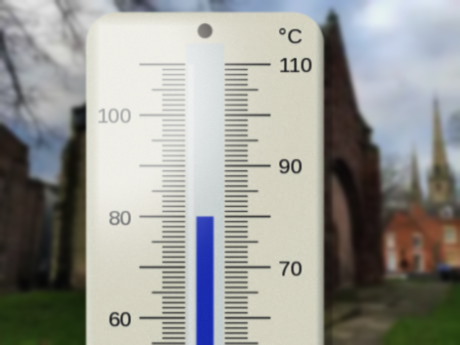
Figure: 80°C
